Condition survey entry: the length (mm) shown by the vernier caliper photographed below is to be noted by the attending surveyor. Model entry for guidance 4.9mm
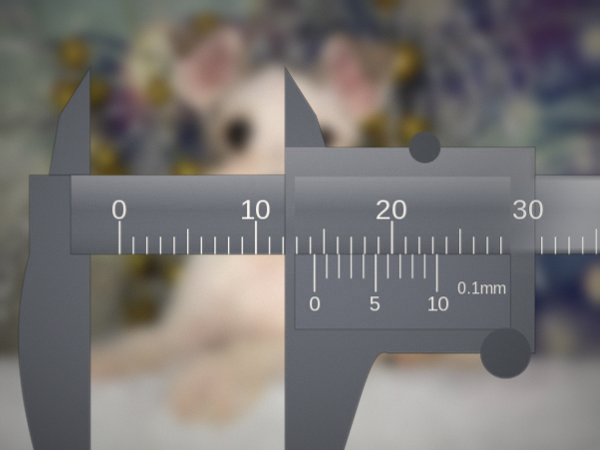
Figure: 14.3mm
